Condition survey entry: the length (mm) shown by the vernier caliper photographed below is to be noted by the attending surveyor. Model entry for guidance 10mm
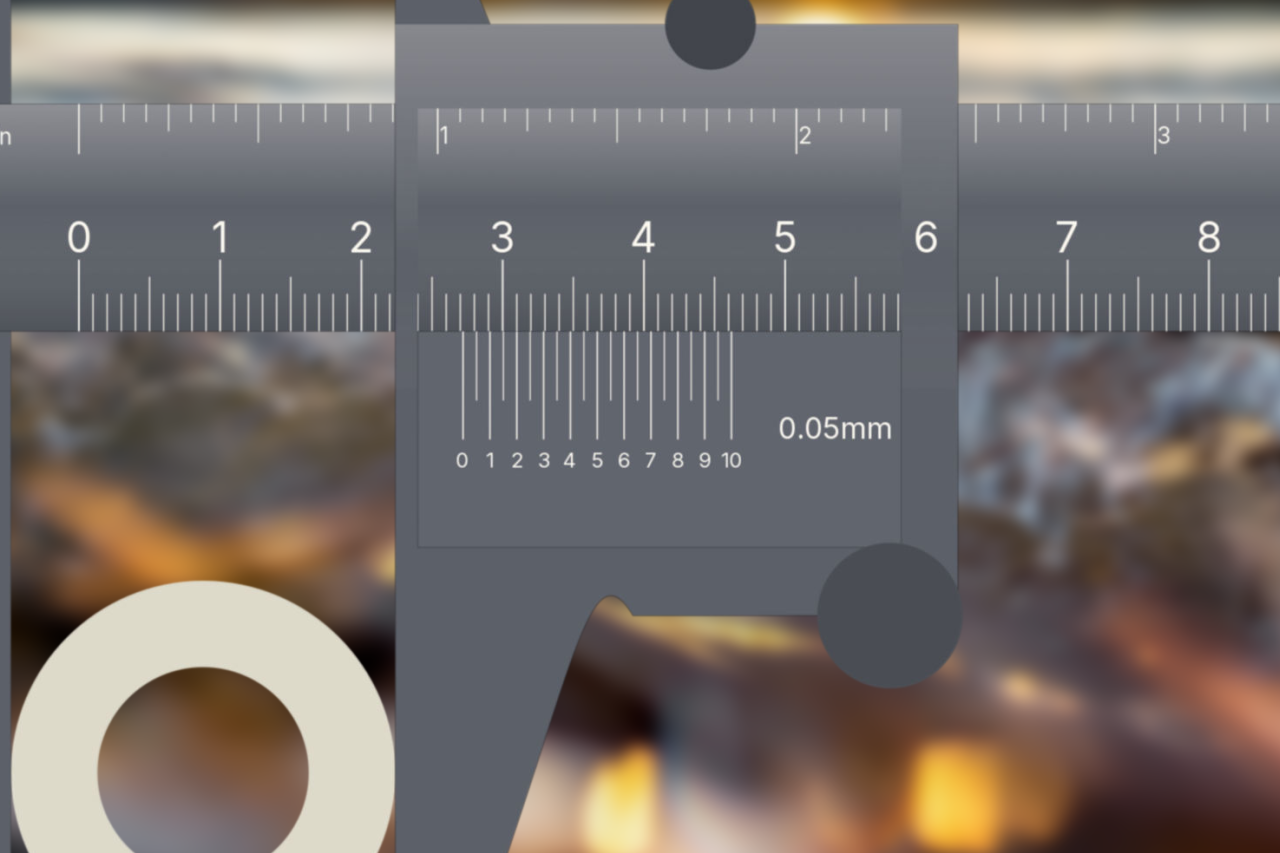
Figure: 27.2mm
